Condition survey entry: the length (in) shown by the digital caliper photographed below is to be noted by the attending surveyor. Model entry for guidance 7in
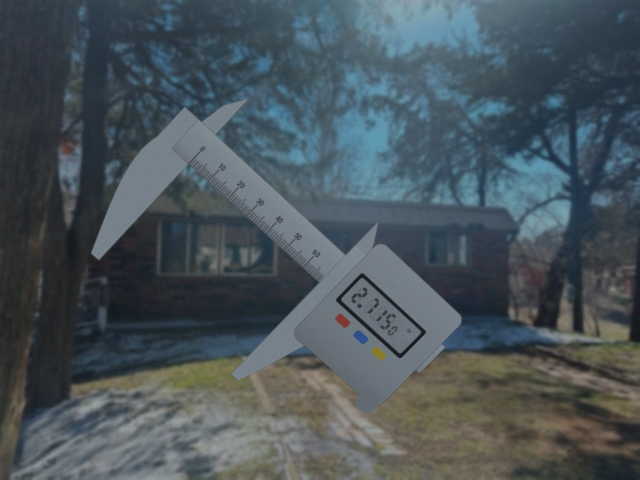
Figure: 2.7150in
